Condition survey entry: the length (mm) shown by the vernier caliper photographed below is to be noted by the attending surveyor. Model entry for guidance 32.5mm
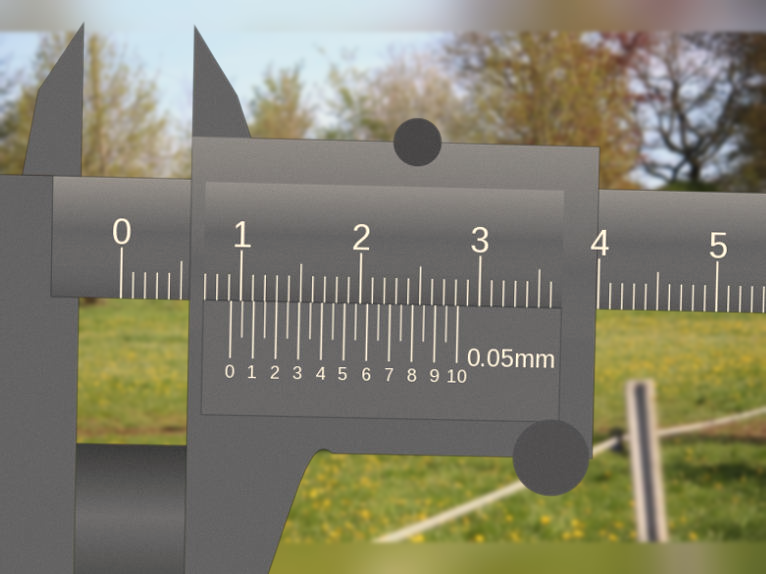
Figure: 9.2mm
